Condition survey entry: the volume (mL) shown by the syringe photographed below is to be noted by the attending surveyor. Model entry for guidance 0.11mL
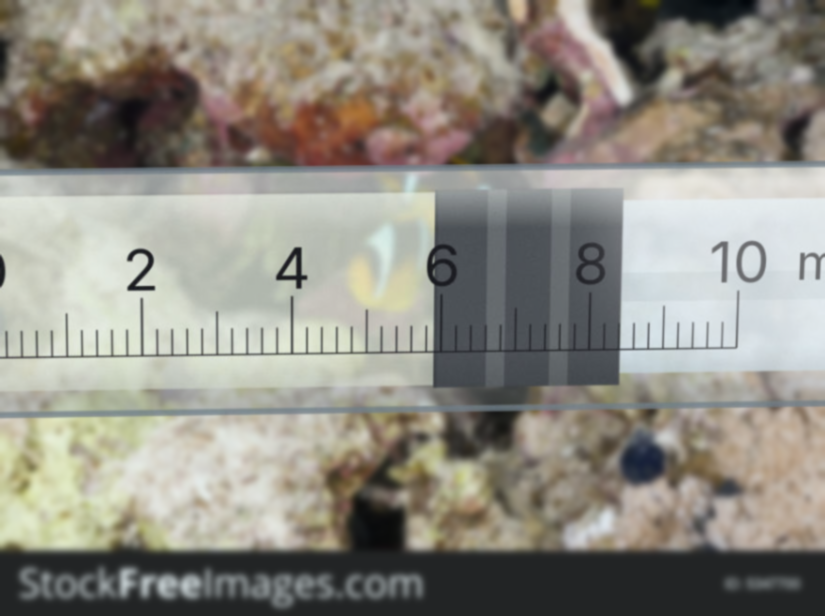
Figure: 5.9mL
